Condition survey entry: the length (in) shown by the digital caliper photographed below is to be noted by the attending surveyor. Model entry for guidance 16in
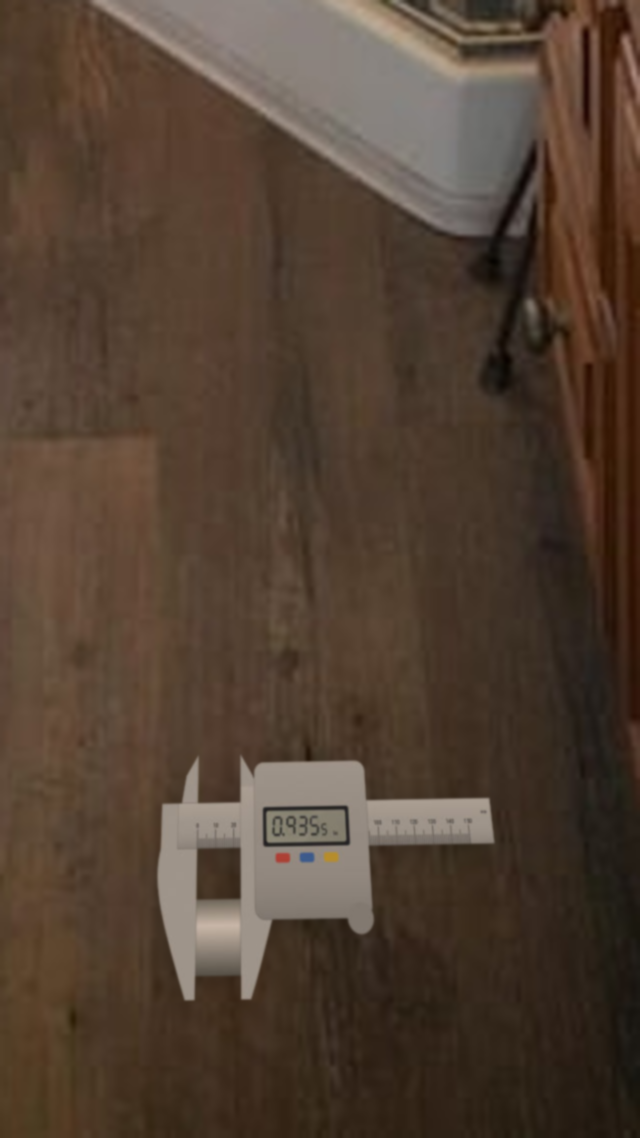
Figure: 0.9355in
